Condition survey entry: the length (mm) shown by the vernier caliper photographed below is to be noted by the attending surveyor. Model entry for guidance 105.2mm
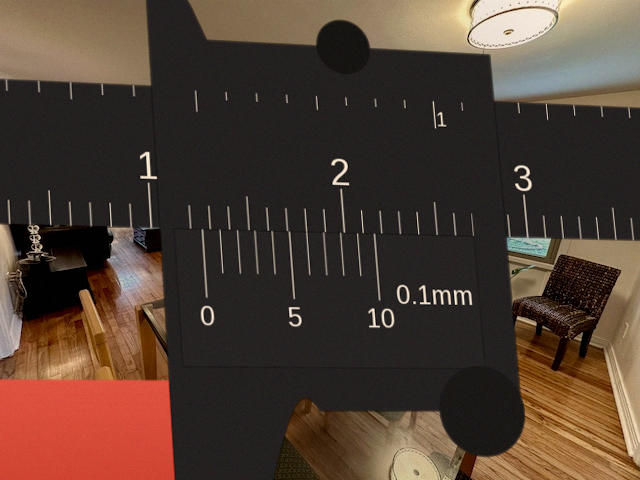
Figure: 12.6mm
